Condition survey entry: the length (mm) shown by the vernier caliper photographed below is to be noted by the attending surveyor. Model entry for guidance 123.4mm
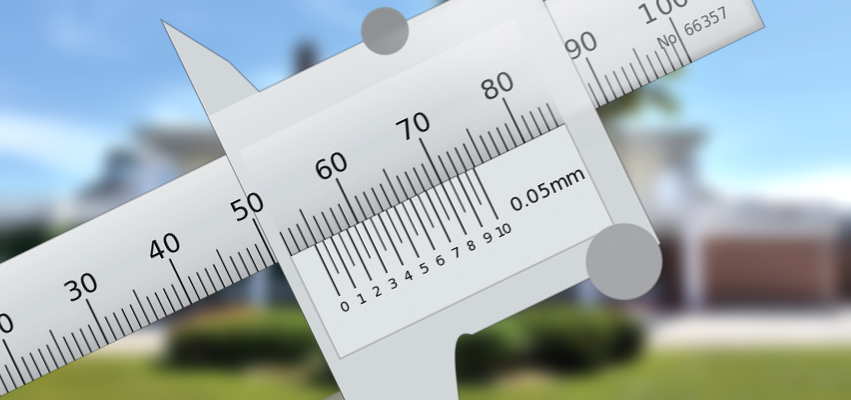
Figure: 54.8mm
